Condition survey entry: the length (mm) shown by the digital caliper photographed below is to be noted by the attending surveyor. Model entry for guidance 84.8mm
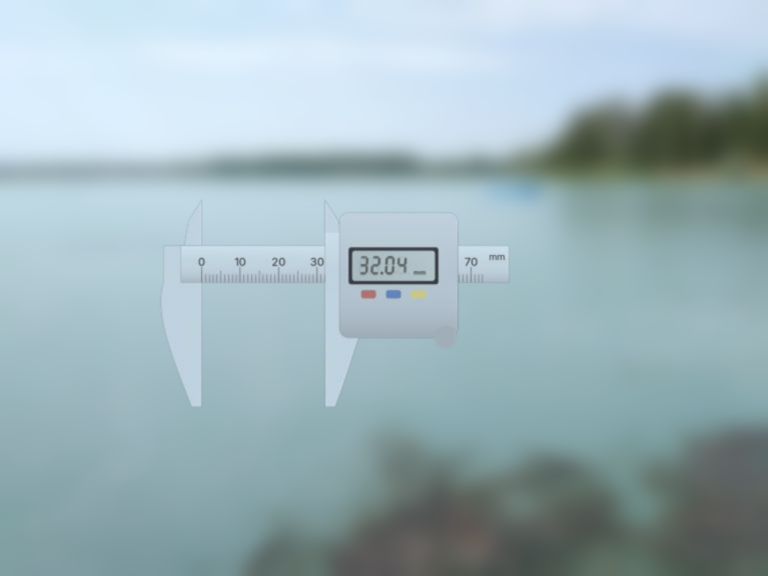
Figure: 32.04mm
